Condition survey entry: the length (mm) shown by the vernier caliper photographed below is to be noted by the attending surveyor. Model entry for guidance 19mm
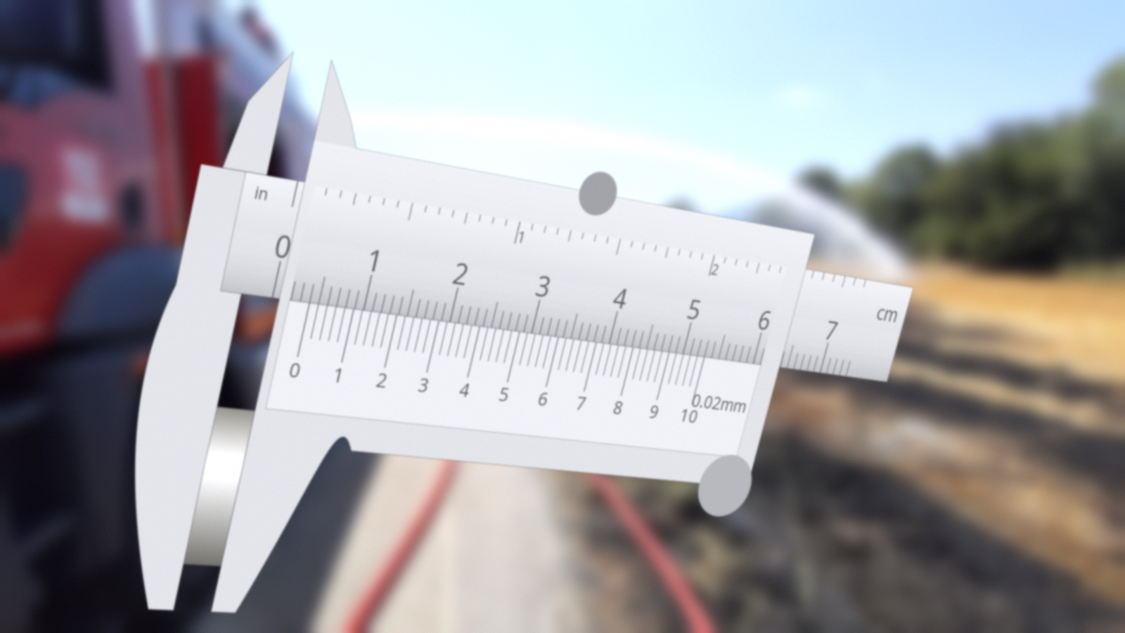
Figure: 4.0mm
